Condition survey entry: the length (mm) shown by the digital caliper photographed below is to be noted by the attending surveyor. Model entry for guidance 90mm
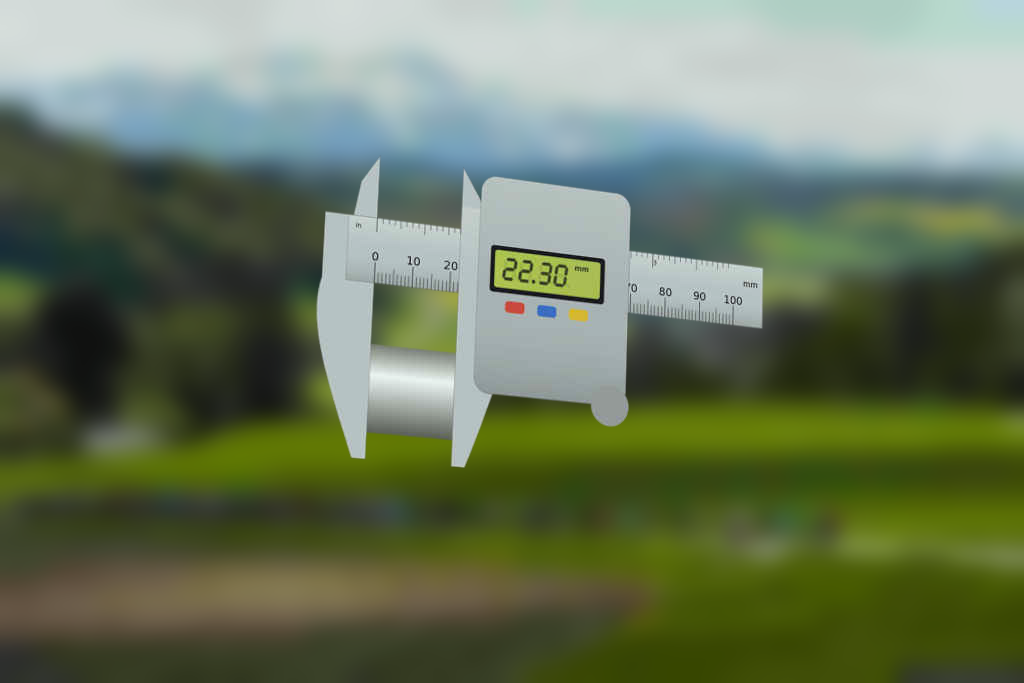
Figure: 22.30mm
